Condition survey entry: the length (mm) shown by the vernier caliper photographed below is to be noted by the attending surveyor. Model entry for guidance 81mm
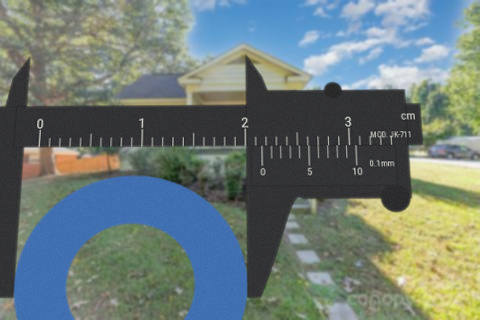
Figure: 21.6mm
